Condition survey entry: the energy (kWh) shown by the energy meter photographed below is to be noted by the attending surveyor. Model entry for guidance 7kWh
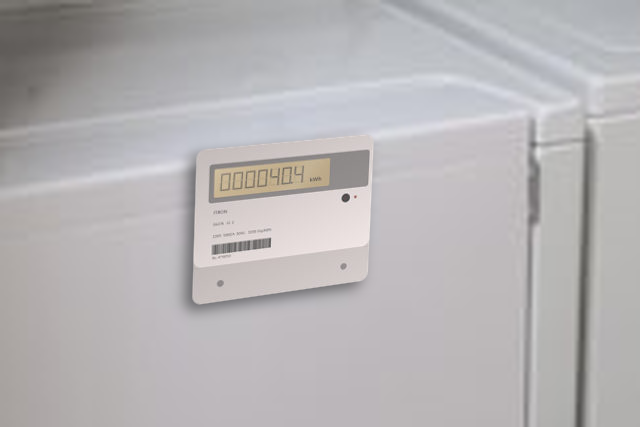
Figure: 40.4kWh
